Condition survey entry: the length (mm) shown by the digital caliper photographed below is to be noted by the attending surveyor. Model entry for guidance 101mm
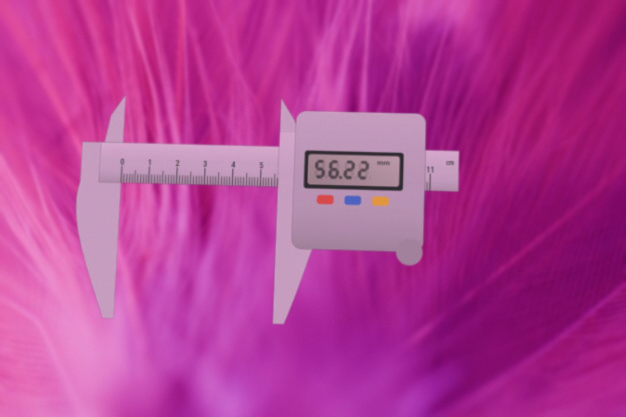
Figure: 56.22mm
